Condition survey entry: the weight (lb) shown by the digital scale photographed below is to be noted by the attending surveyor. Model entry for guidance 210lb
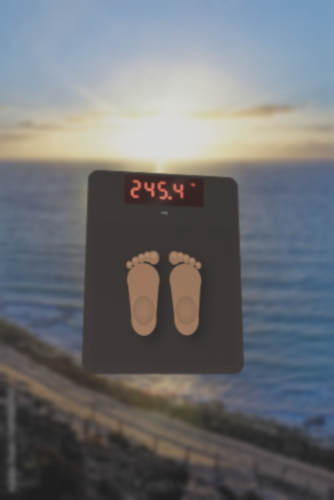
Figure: 245.4lb
